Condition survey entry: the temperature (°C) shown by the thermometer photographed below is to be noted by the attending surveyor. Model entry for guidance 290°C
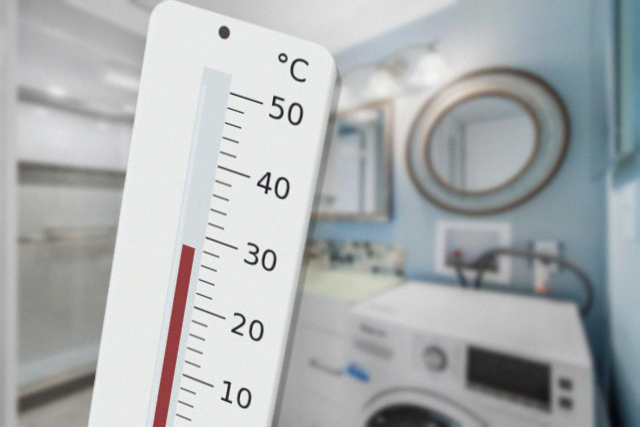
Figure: 28°C
